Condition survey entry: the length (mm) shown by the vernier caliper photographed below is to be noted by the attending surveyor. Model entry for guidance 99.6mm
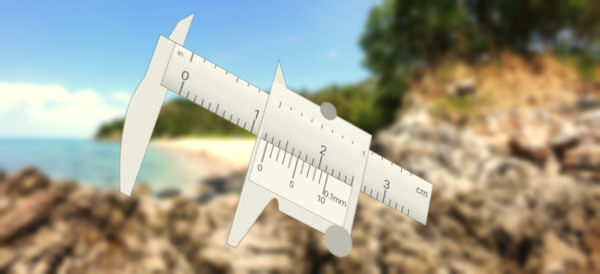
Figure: 12.4mm
